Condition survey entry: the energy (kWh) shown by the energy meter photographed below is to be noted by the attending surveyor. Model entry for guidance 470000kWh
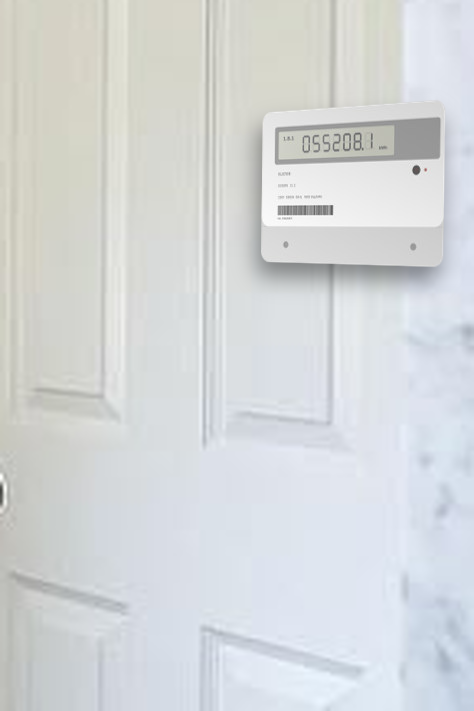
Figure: 55208.1kWh
